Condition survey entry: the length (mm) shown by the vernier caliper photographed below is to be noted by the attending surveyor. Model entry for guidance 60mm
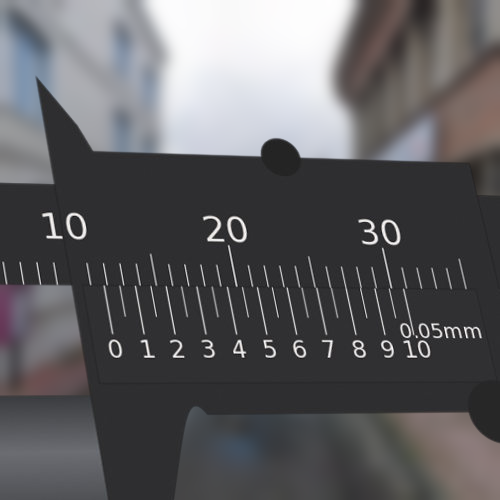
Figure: 11.8mm
